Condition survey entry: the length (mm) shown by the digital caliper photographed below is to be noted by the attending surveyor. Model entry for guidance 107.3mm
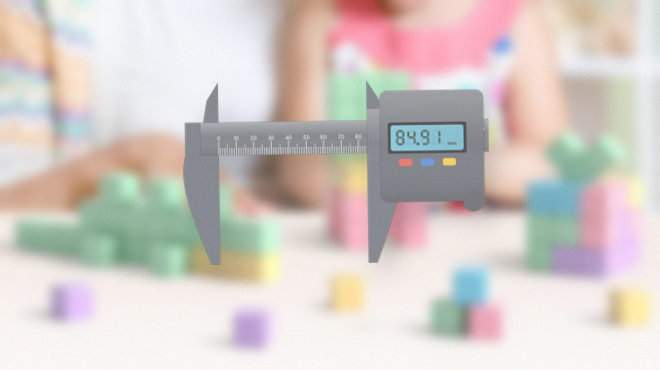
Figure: 84.91mm
